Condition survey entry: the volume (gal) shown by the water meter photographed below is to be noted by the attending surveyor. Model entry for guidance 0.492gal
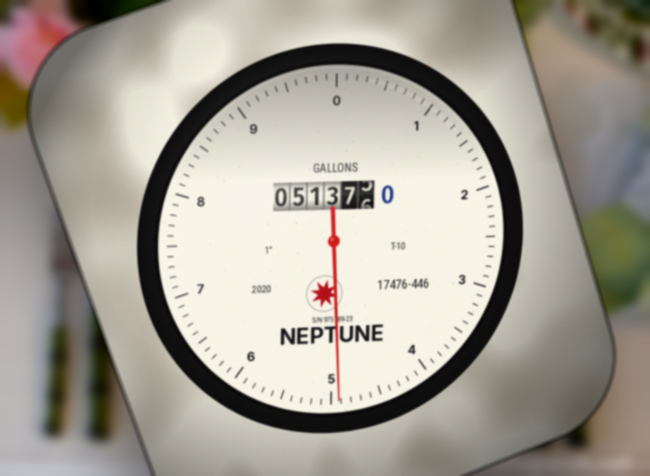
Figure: 513754.9gal
